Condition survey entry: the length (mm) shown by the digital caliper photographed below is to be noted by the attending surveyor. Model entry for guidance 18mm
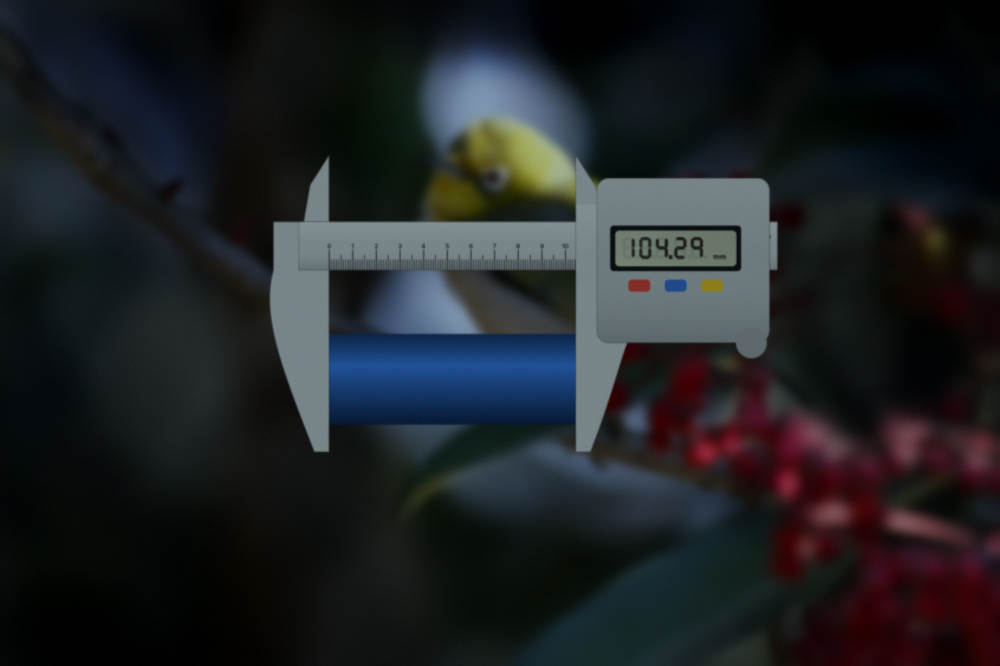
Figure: 104.29mm
